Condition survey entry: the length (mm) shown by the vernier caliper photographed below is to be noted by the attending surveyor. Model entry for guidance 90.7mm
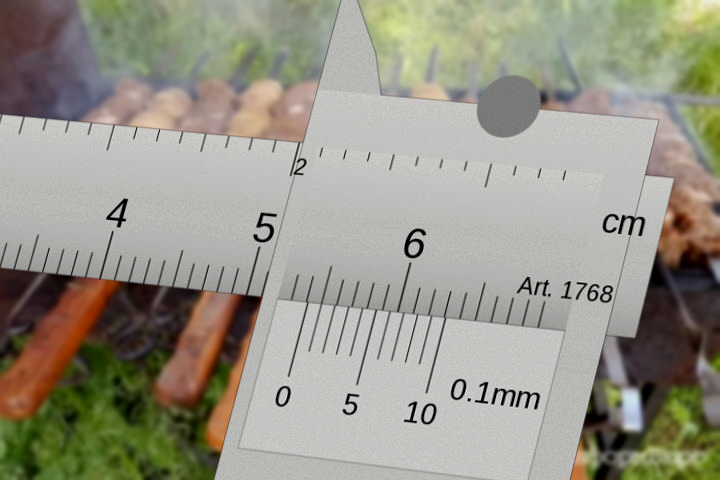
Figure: 54.1mm
